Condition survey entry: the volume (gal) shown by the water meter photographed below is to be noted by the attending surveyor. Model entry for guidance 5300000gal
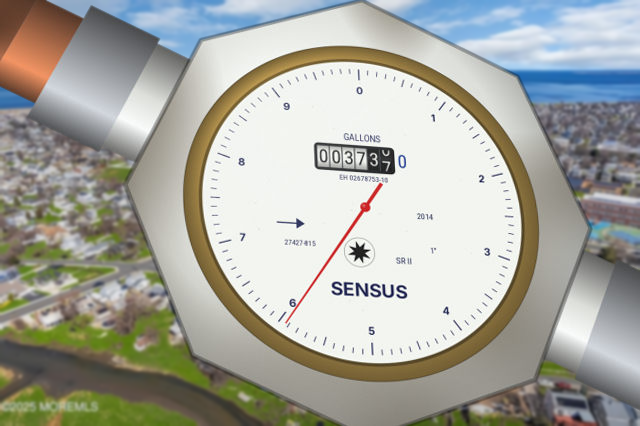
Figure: 37365.9gal
